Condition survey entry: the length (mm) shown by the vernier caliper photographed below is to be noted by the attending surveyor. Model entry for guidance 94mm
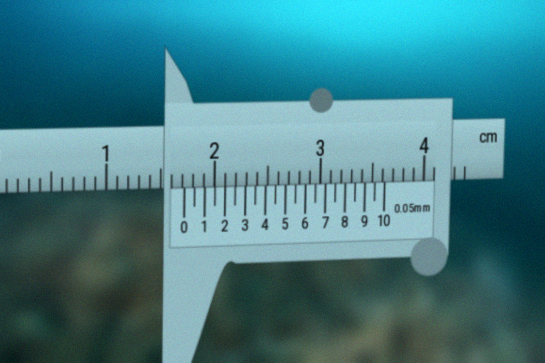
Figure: 17.2mm
